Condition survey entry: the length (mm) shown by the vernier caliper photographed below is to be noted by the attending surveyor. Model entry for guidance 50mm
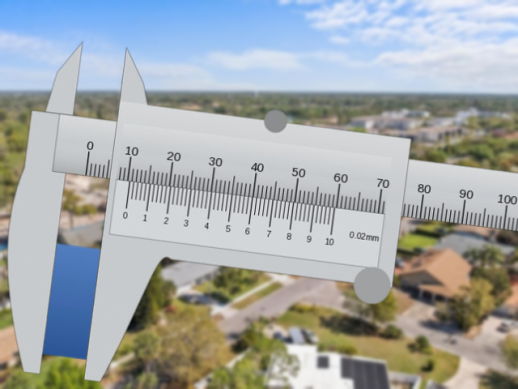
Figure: 10.5mm
